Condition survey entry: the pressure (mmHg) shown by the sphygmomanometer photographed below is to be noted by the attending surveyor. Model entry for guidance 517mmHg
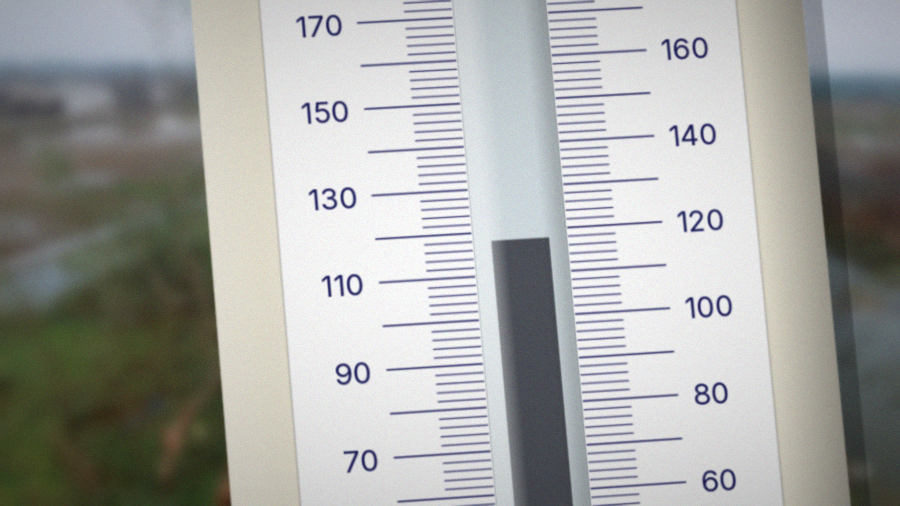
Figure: 118mmHg
